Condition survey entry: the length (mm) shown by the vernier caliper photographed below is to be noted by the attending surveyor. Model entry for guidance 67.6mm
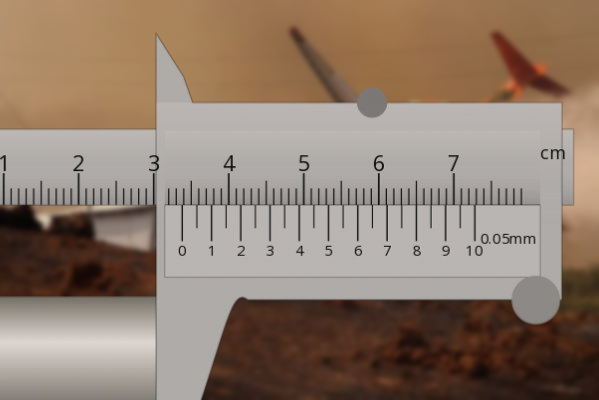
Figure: 33.8mm
